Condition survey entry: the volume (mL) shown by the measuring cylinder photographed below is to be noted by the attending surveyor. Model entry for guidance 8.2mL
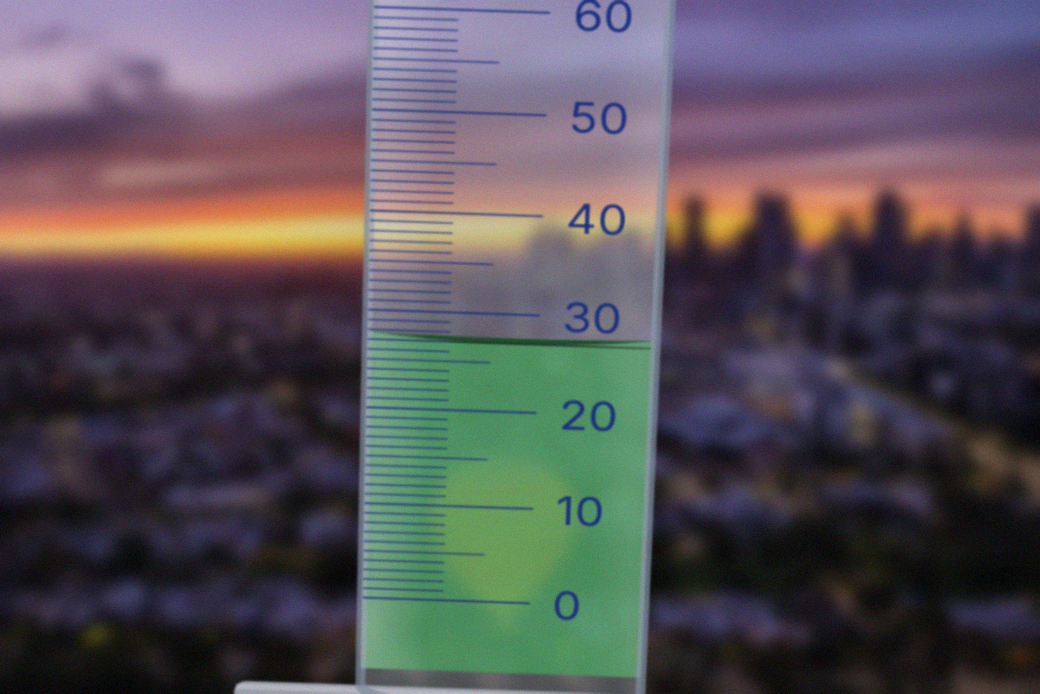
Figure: 27mL
